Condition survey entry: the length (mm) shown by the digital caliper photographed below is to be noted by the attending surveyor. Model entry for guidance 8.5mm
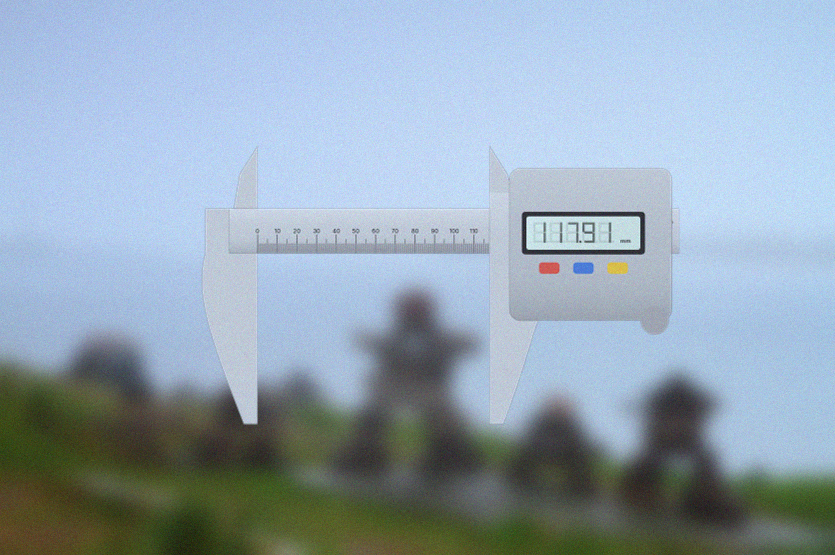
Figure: 117.91mm
